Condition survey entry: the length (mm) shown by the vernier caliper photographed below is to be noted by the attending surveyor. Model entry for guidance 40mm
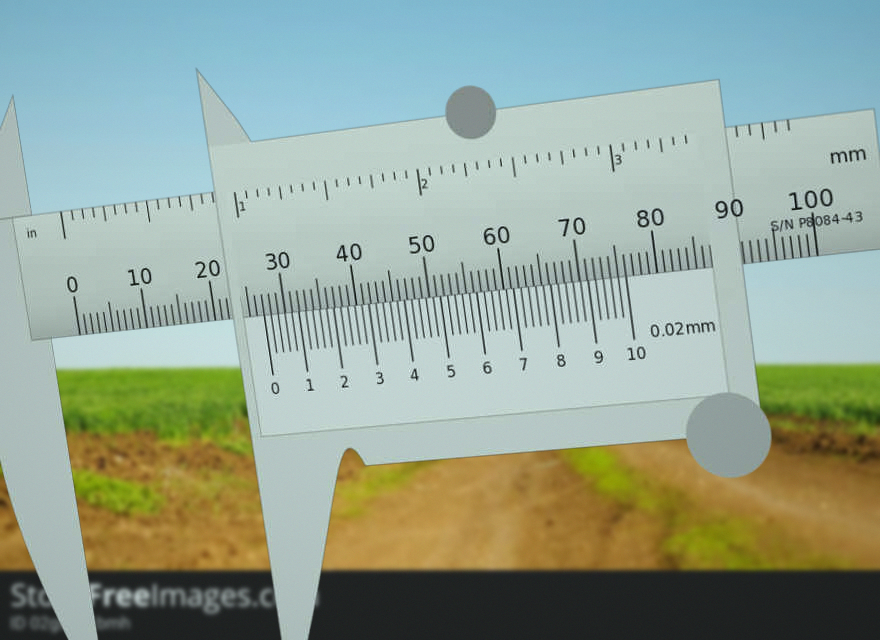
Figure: 27.0mm
